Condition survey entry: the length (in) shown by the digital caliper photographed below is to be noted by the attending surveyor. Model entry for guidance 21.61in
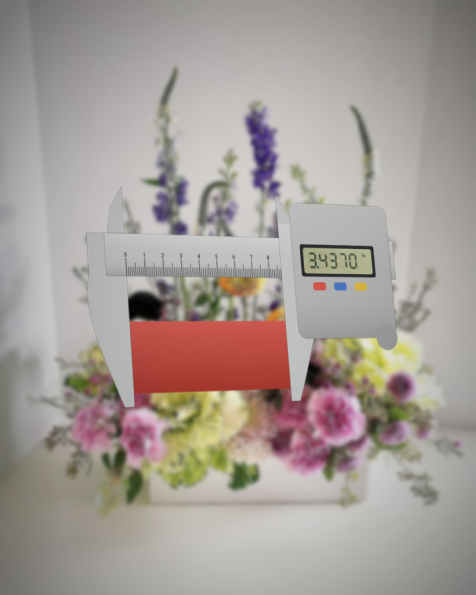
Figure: 3.4370in
